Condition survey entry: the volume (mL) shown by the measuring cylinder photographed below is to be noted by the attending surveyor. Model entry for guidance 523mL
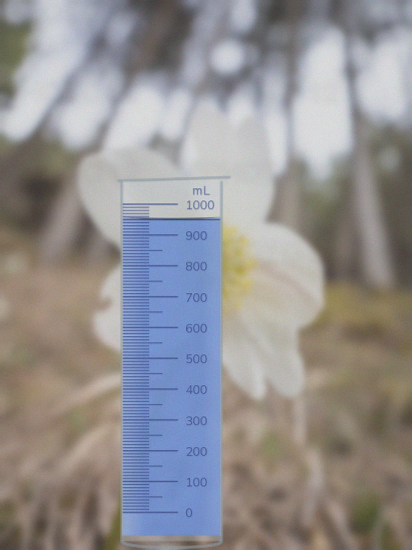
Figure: 950mL
